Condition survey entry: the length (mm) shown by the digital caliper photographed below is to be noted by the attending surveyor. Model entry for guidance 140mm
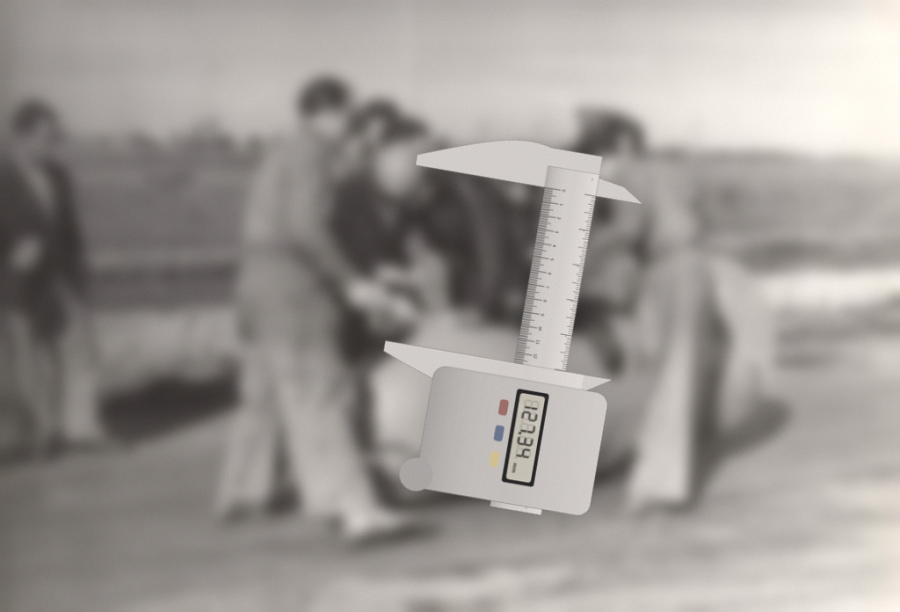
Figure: 127.34mm
